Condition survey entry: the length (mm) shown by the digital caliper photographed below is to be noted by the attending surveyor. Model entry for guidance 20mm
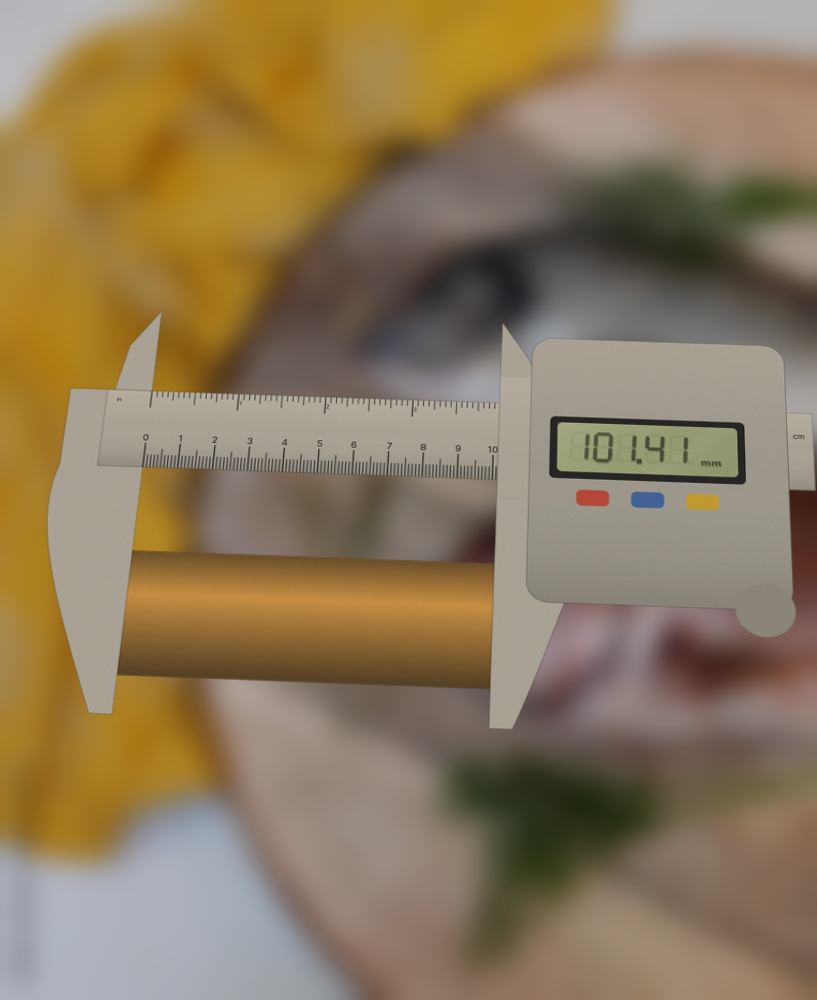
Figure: 101.41mm
